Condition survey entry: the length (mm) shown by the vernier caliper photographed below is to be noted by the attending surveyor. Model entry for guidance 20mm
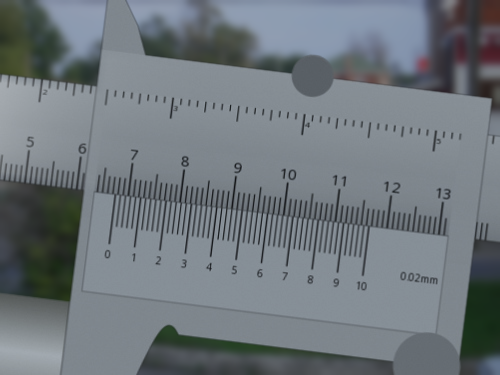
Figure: 67.5mm
